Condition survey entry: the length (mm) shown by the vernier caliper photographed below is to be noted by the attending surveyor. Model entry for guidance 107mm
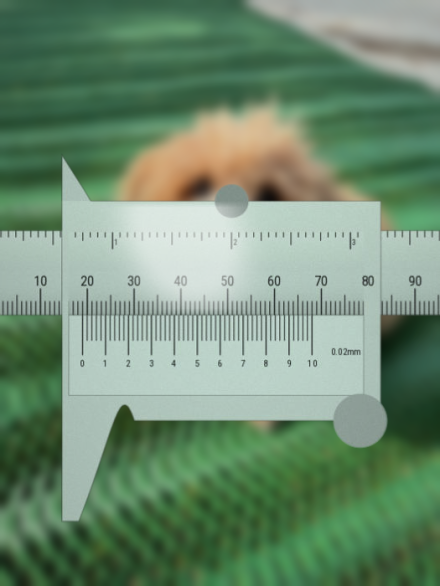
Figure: 19.0mm
